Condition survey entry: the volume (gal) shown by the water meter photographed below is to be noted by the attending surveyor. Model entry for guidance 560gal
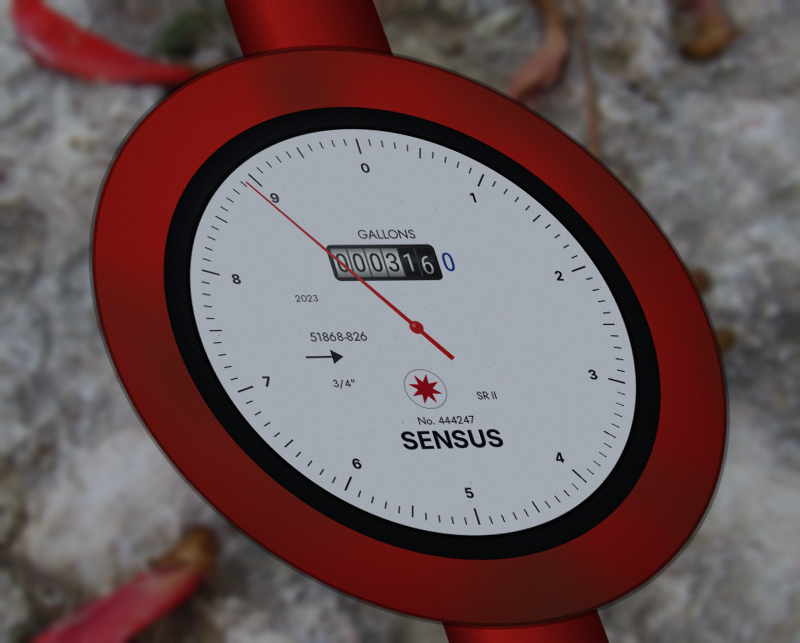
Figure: 3158.9gal
